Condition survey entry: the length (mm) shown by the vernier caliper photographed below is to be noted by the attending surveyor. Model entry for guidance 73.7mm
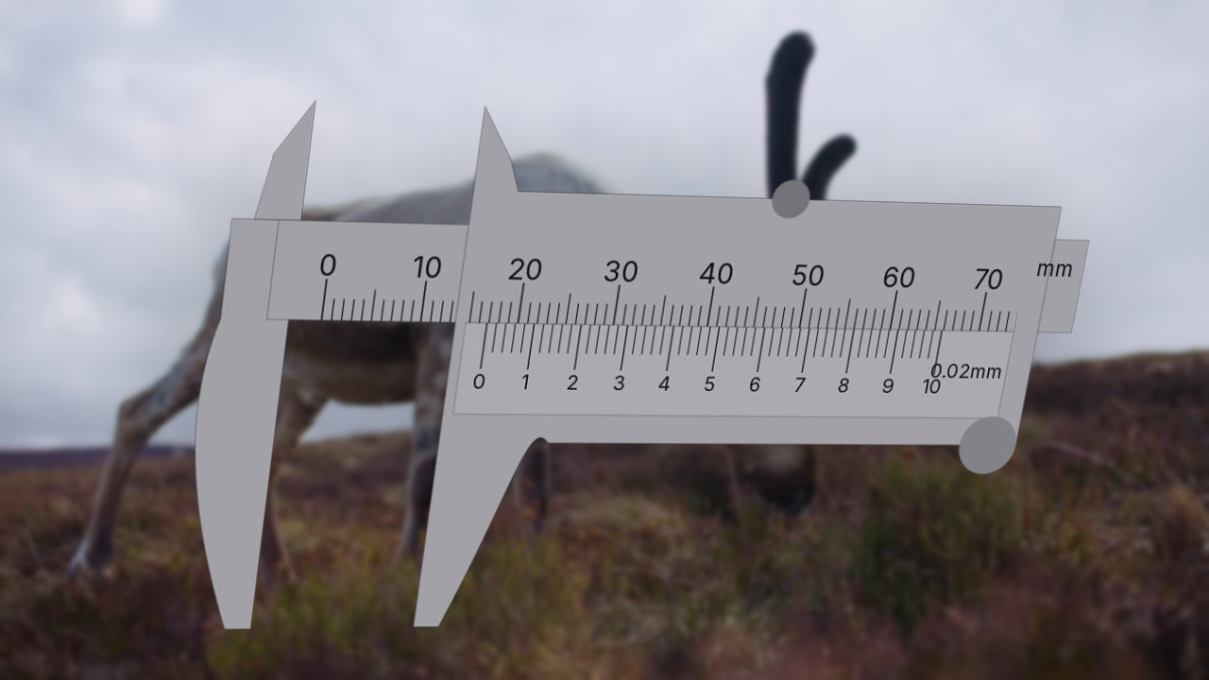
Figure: 16.8mm
